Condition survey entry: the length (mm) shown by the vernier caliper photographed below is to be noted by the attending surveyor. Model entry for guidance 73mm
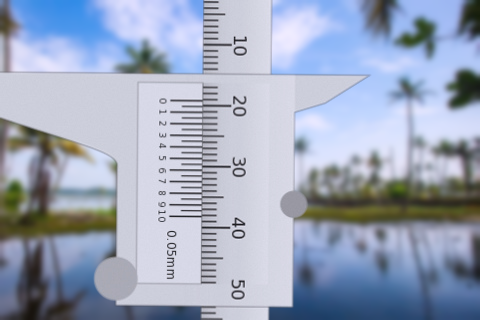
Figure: 19.2mm
